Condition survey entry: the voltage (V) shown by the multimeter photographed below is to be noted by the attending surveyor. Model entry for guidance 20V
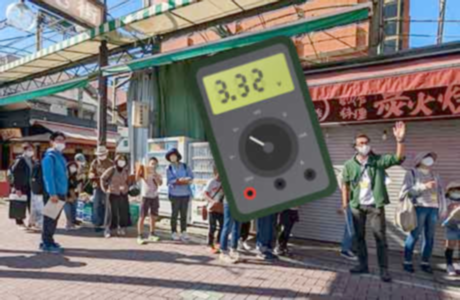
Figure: 3.32V
